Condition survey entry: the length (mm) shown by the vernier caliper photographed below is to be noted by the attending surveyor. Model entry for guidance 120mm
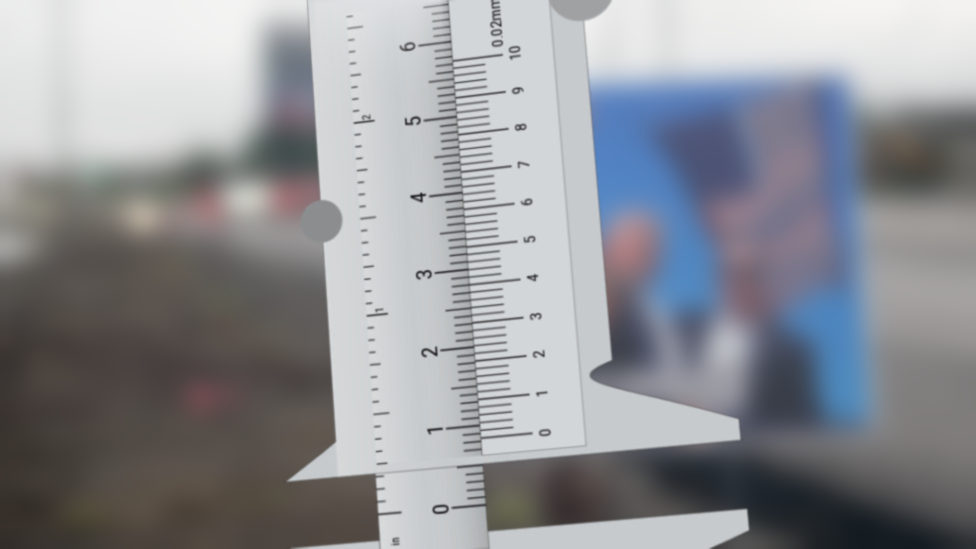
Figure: 8.4mm
